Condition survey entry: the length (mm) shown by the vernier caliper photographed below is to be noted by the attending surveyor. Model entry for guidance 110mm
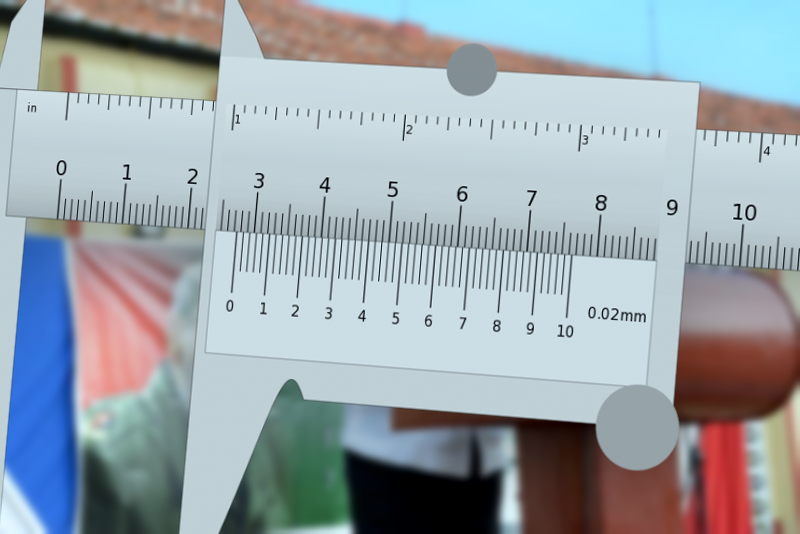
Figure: 27.4mm
